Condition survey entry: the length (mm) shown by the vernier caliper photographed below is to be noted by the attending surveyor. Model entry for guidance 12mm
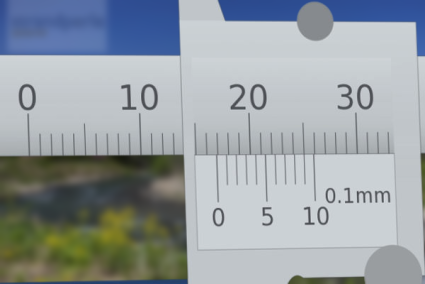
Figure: 16.9mm
